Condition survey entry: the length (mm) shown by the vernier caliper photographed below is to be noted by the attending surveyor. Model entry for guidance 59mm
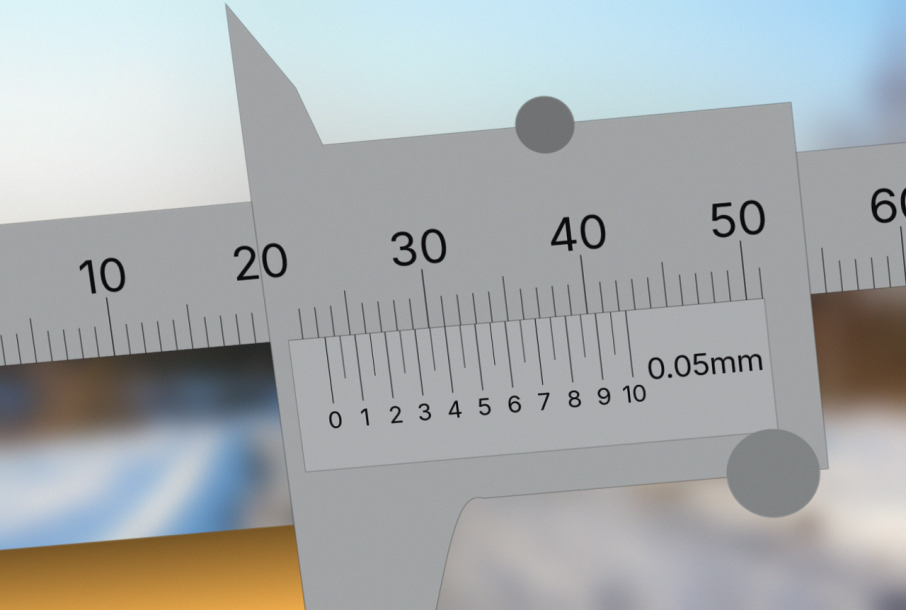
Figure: 23.4mm
